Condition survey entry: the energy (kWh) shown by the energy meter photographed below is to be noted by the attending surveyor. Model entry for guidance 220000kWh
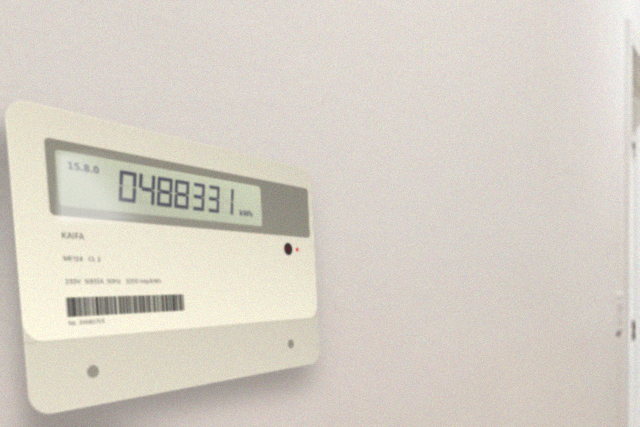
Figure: 488331kWh
